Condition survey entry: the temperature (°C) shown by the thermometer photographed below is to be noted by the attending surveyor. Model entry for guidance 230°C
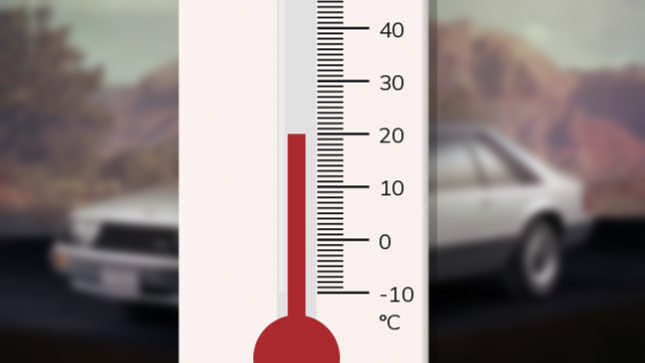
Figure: 20°C
